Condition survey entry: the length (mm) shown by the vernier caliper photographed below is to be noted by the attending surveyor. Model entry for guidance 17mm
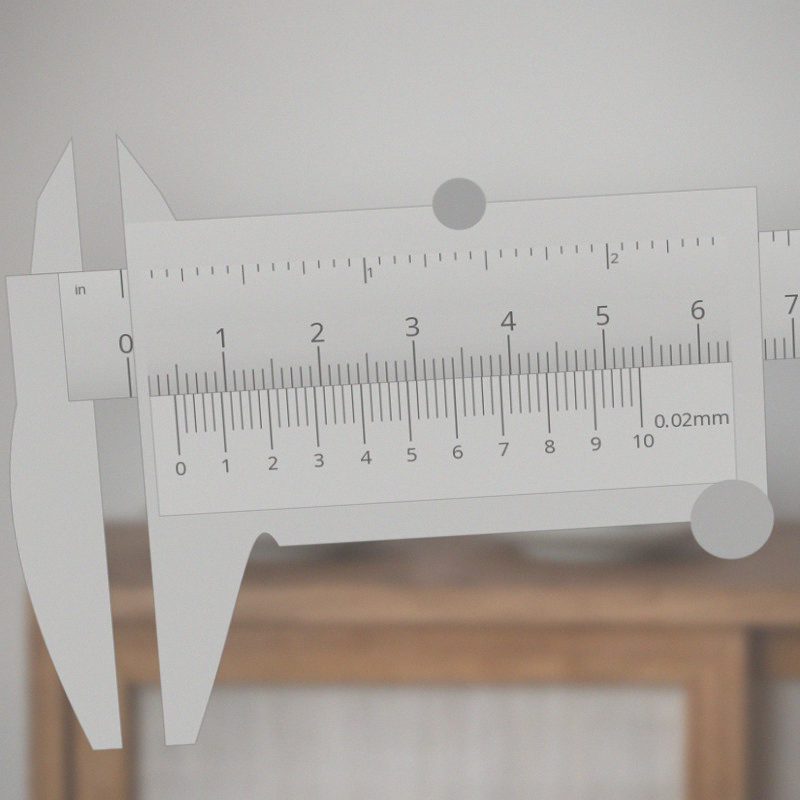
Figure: 4.6mm
